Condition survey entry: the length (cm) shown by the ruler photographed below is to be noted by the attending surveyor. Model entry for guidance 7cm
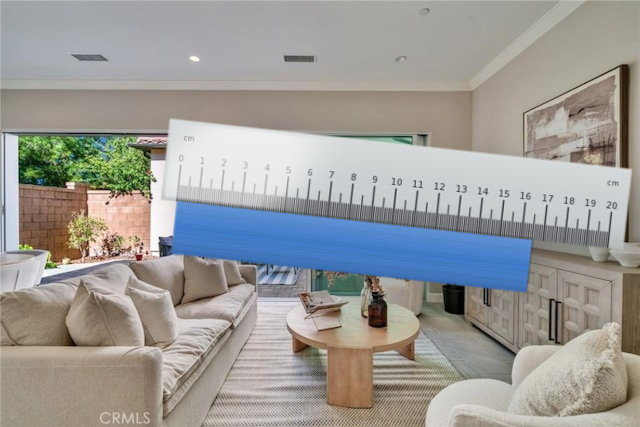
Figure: 16.5cm
